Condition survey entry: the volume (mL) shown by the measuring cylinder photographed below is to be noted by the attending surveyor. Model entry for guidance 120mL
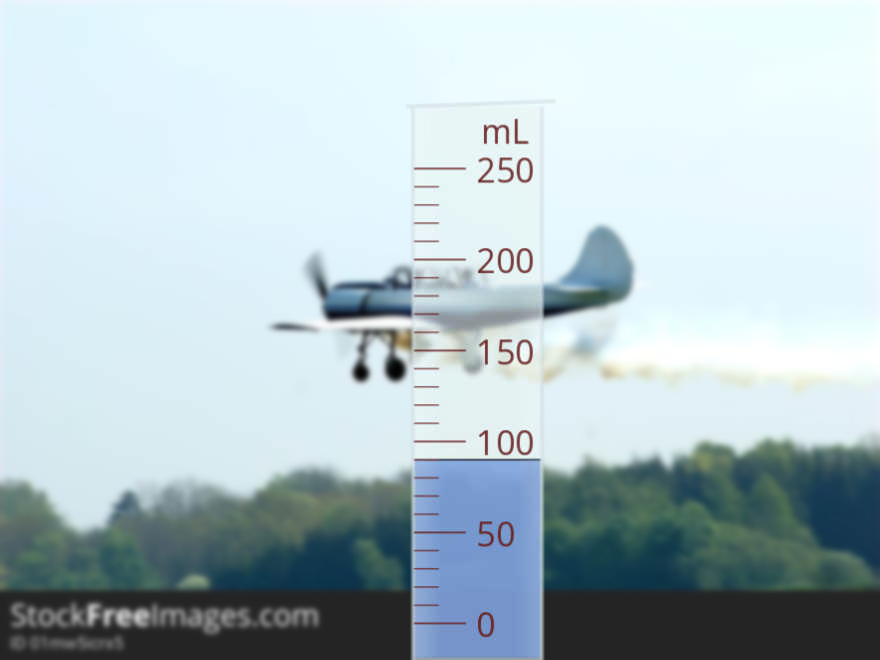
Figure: 90mL
